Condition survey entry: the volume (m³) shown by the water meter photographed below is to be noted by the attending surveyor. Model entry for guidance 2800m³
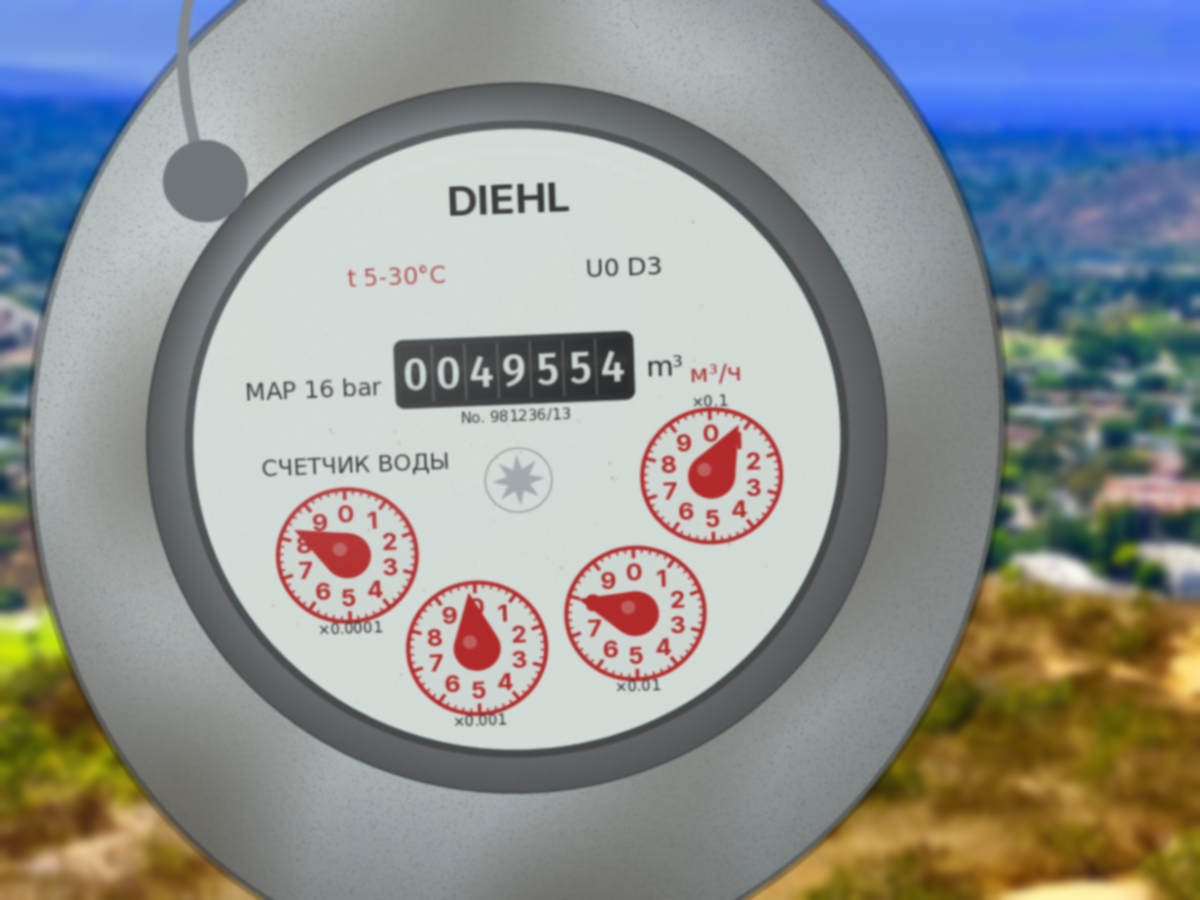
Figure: 49554.0798m³
